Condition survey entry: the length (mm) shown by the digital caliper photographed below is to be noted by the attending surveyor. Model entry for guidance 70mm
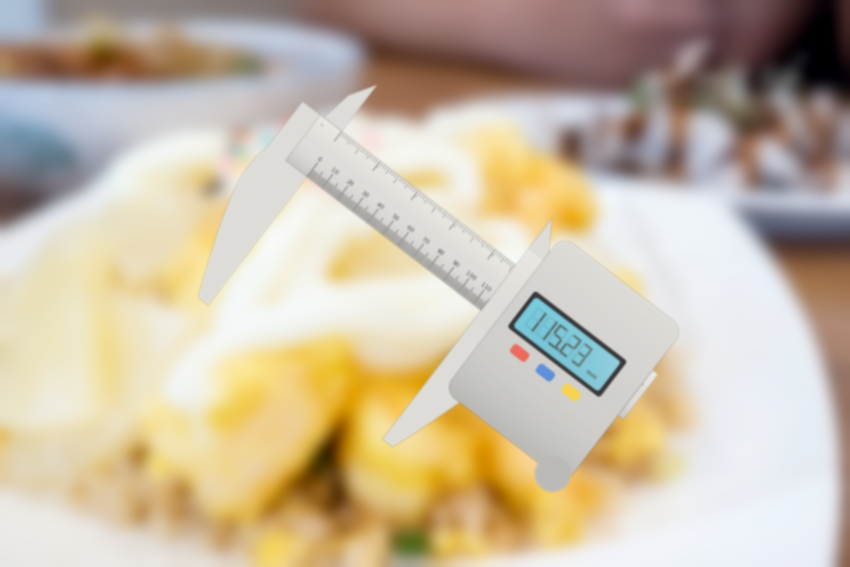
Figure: 115.23mm
